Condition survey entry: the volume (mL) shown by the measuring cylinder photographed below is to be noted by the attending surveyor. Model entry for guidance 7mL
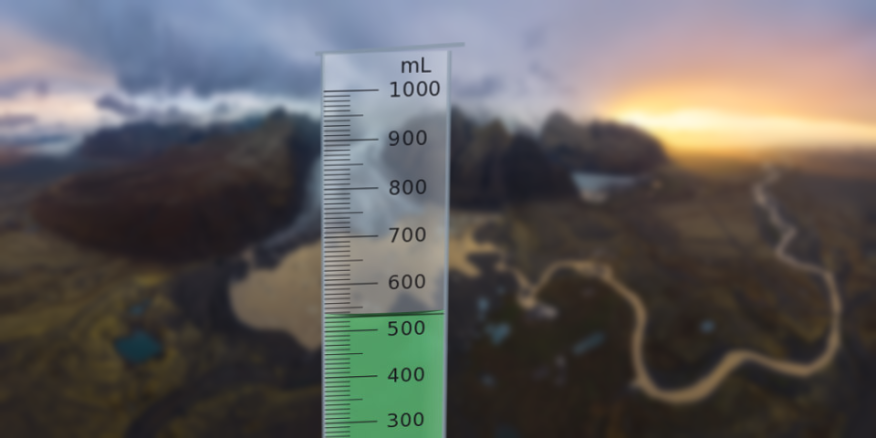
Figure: 530mL
